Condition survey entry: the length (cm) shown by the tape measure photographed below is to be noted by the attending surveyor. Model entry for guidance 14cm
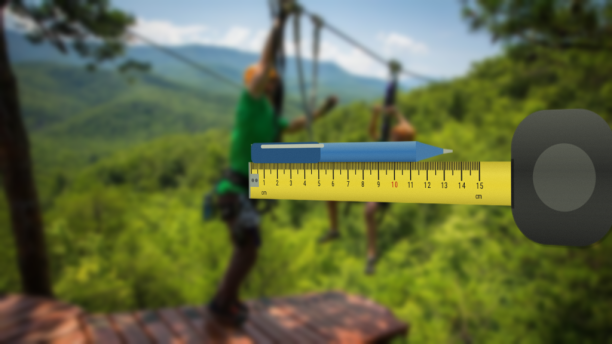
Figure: 13.5cm
